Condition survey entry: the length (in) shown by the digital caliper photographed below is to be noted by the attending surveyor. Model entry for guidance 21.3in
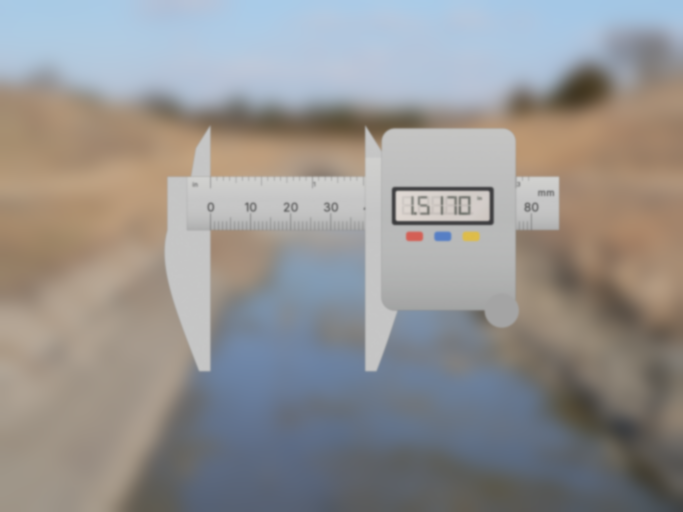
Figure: 1.5170in
